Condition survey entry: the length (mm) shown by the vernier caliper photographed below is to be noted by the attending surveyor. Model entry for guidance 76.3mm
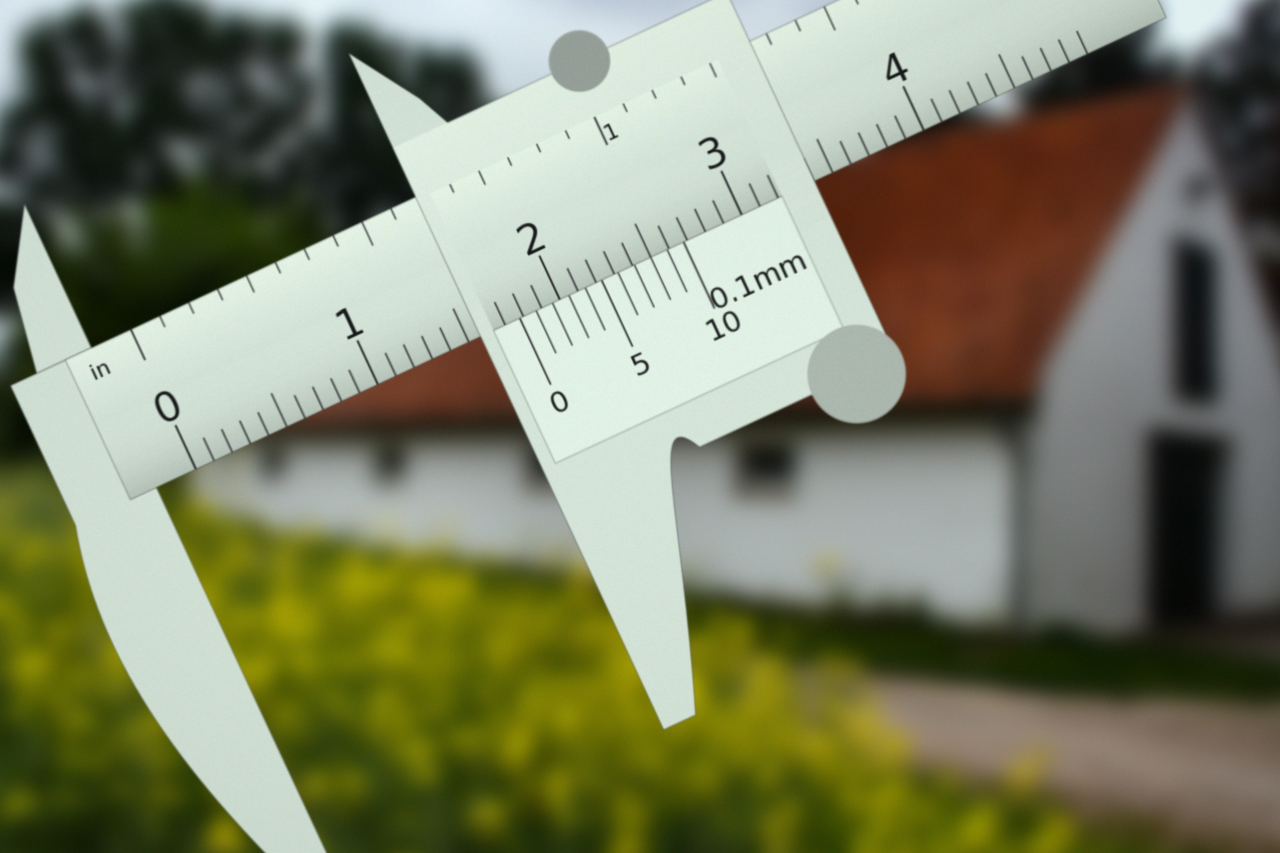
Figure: 17.8mm
